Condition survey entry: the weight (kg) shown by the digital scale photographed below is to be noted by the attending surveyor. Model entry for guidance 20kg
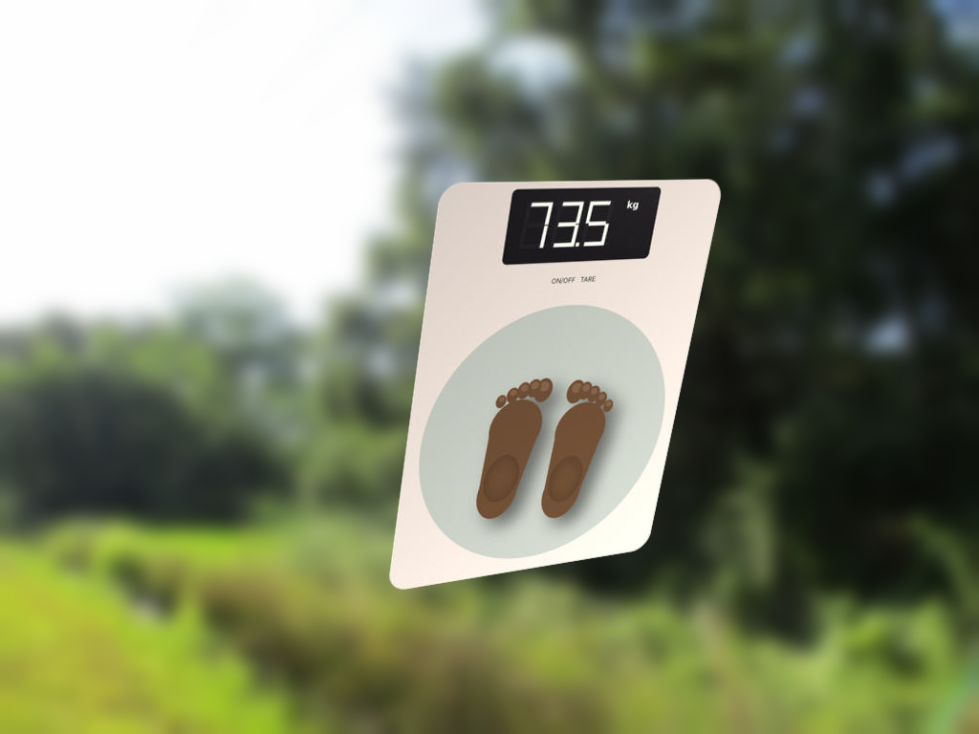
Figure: 73.5kg
